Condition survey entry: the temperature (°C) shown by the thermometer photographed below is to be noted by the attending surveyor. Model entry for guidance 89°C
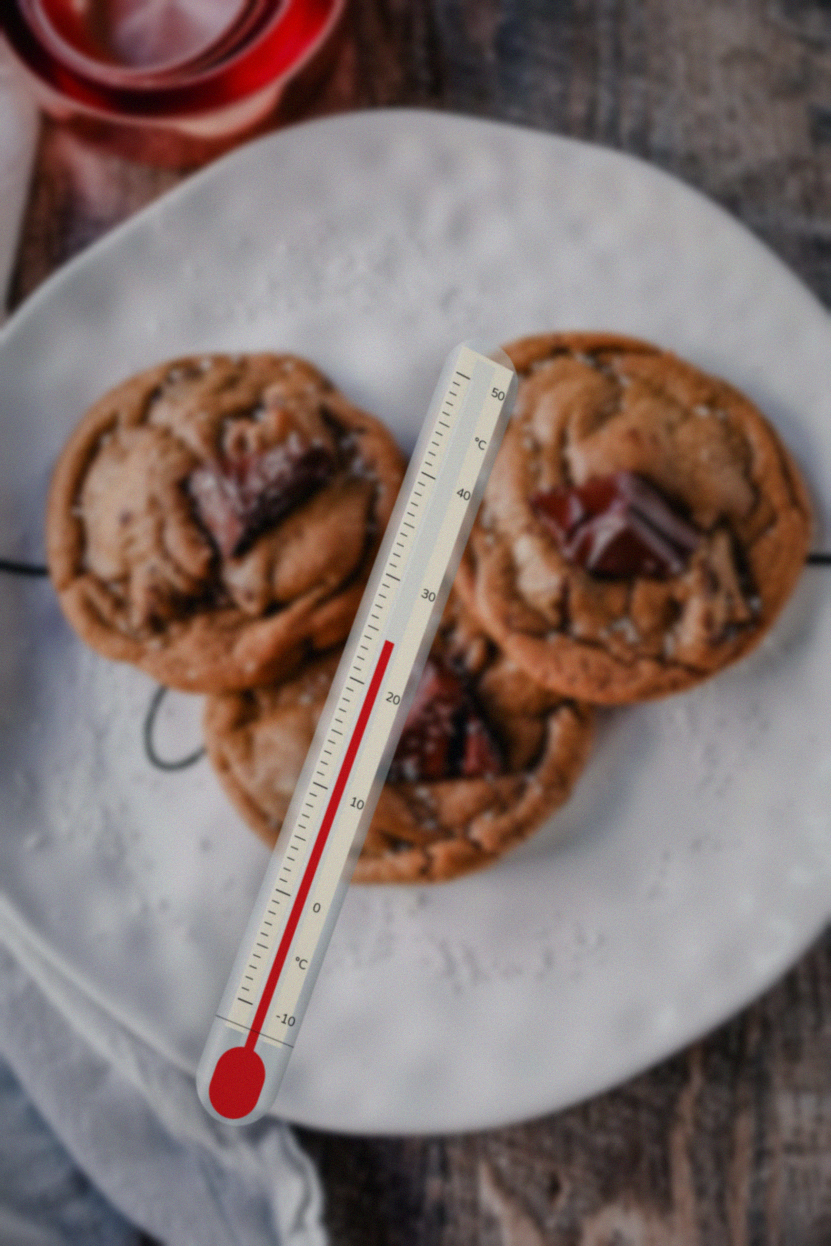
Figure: 24.5°C
